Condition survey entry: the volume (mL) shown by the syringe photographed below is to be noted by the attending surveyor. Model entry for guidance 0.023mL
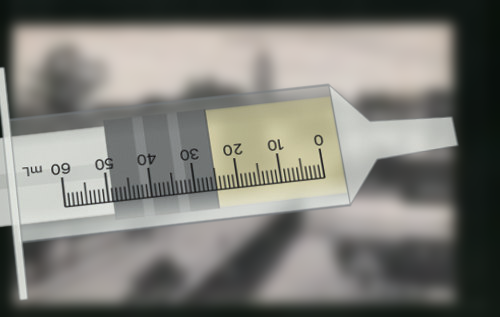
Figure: 25mL
